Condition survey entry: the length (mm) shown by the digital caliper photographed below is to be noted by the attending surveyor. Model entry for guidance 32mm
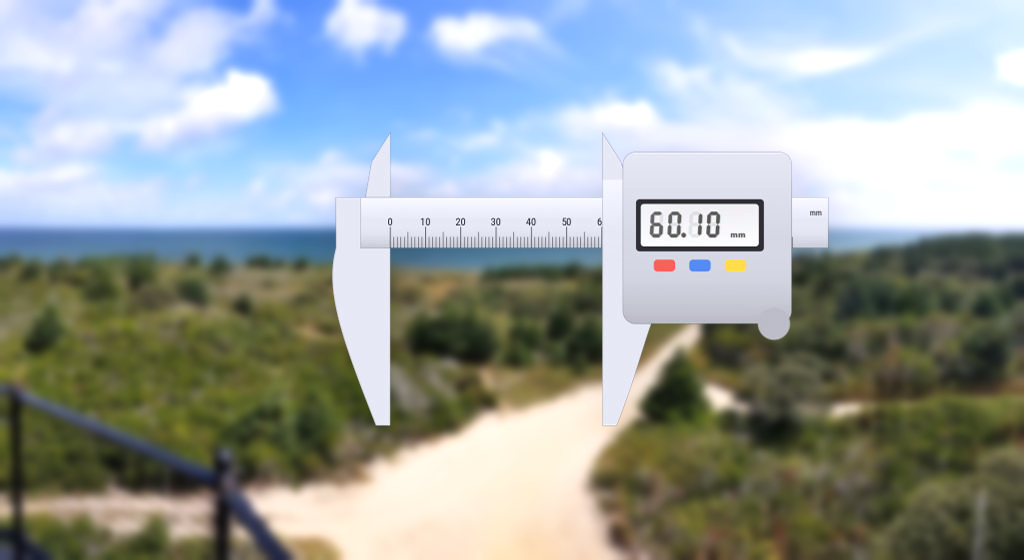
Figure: 60.10mm
